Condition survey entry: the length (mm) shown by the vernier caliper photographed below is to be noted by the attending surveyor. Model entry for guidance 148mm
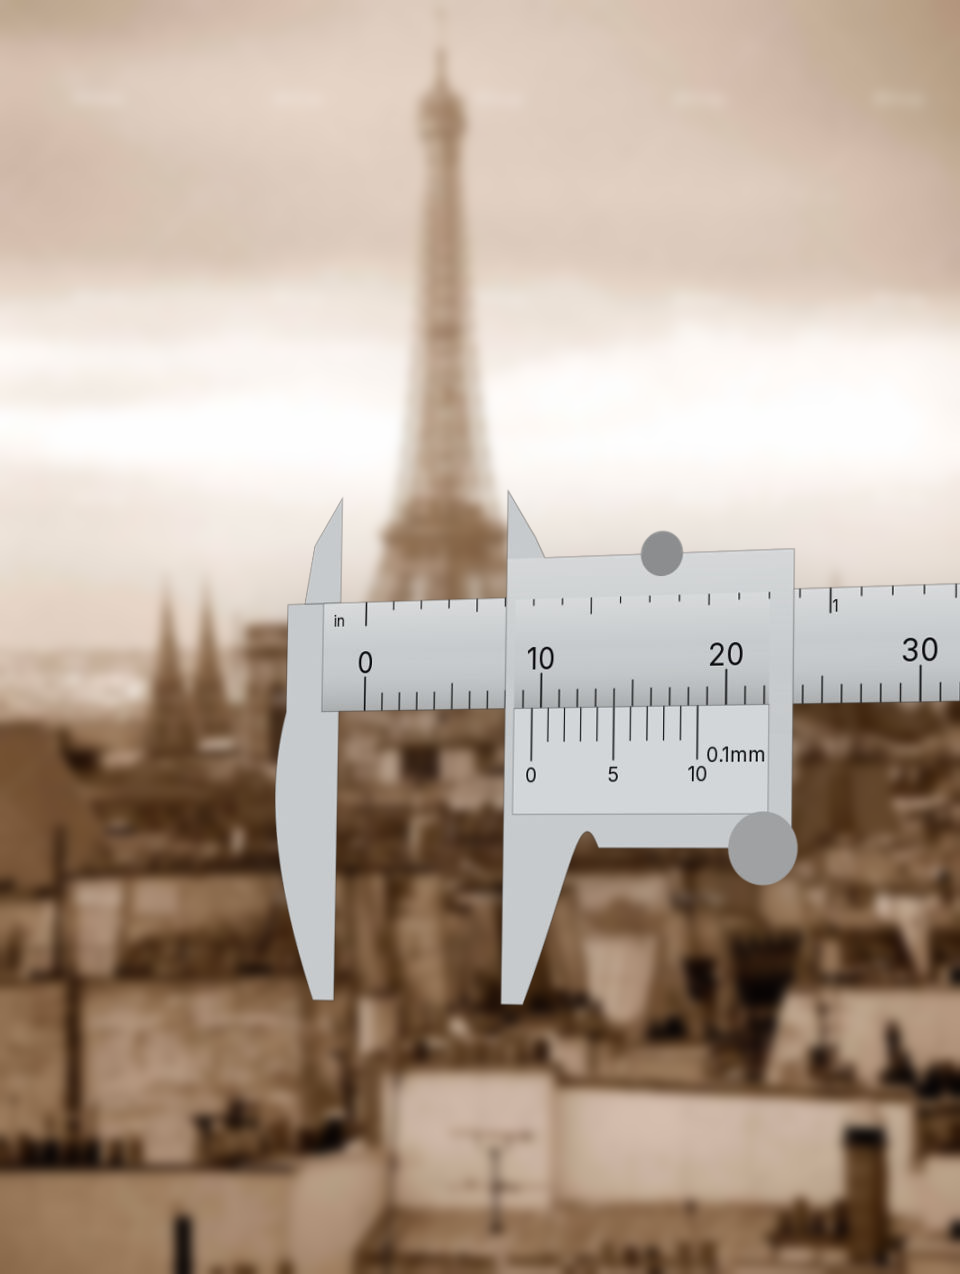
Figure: 9.5mm
